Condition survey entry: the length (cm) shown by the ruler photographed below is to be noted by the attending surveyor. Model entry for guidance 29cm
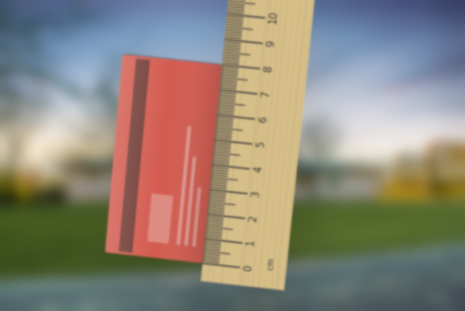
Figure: 8cm
